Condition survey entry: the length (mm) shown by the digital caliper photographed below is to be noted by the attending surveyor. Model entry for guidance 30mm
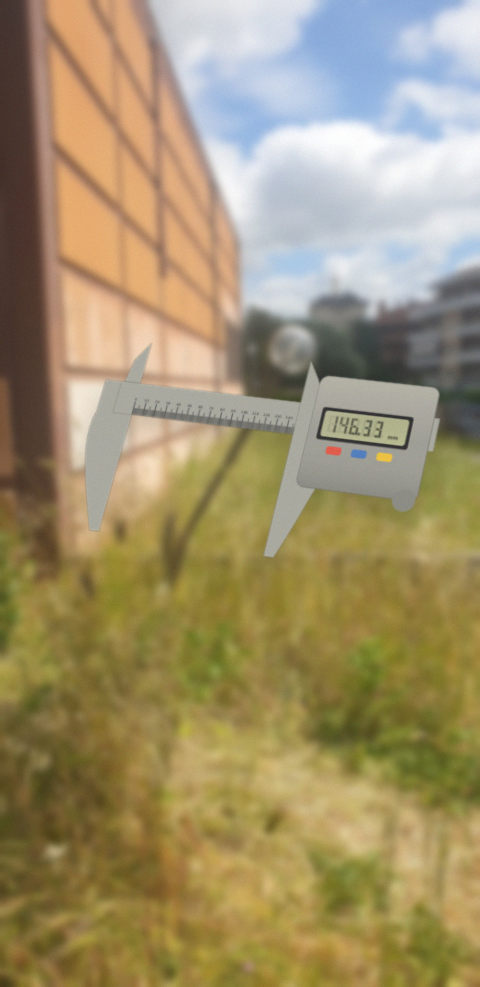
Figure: 146.33mm
